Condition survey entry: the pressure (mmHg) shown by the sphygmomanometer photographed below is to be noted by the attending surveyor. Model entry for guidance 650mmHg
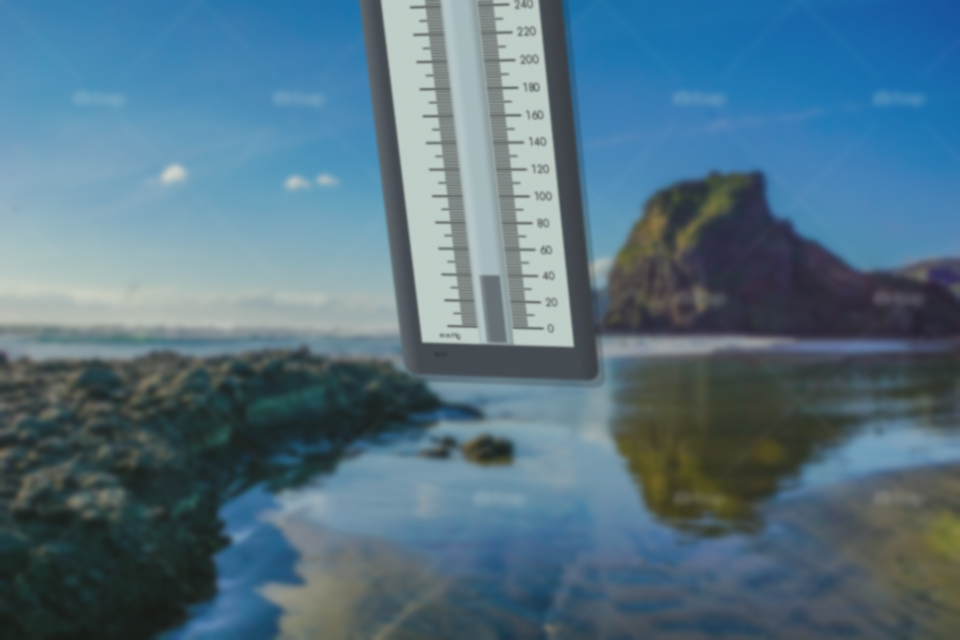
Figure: 40mmHg
